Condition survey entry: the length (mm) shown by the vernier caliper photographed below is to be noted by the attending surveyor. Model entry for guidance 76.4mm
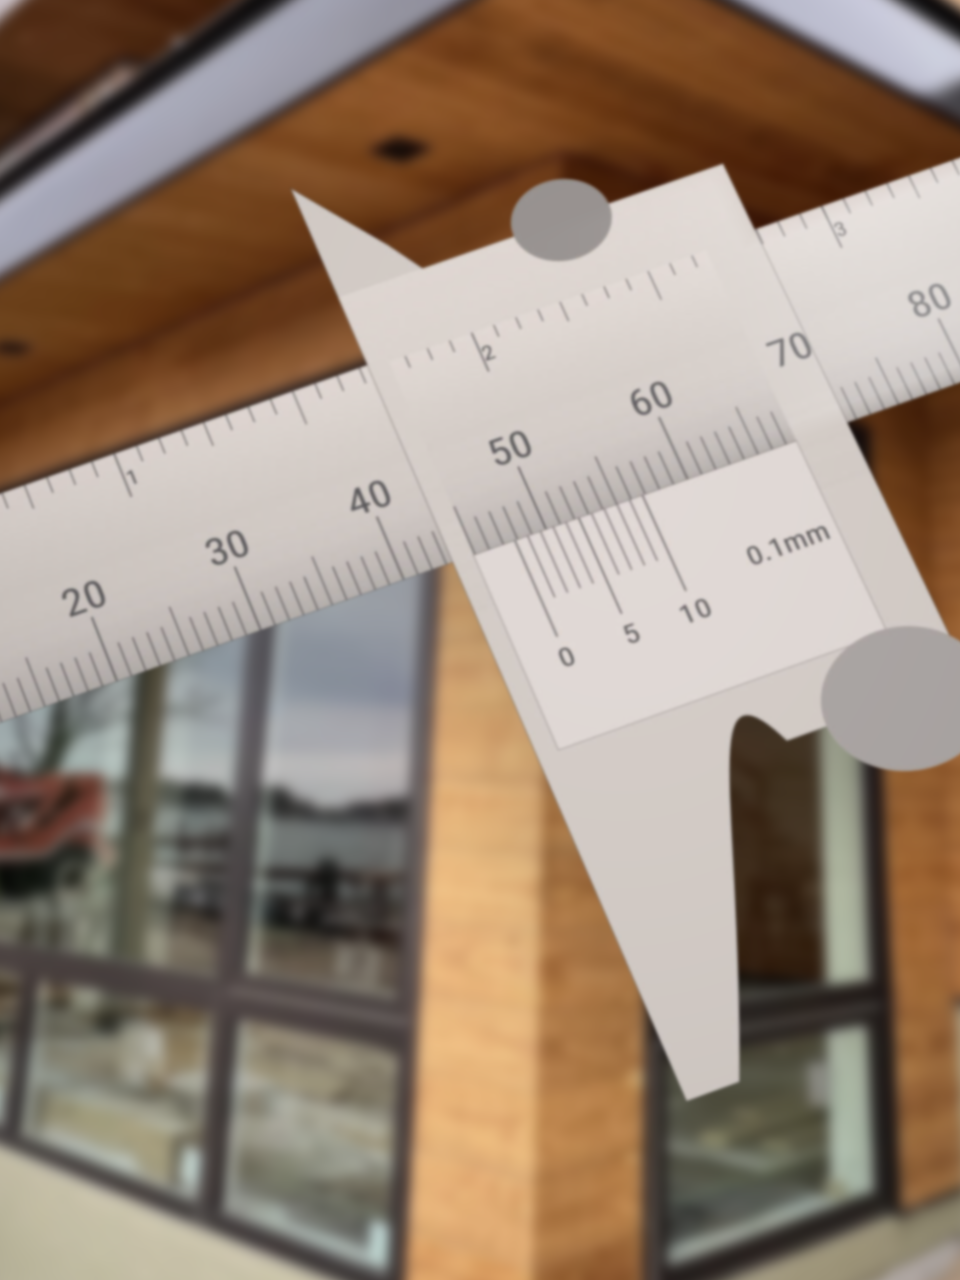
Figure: 47.8mm
